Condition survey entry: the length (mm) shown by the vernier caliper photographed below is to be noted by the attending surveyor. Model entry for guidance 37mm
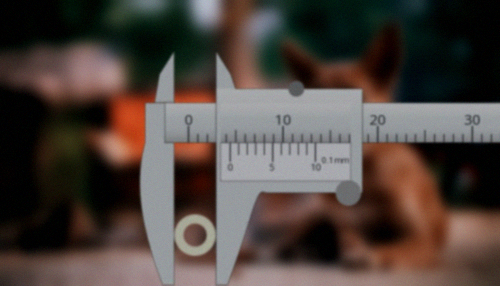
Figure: 4.4mm
